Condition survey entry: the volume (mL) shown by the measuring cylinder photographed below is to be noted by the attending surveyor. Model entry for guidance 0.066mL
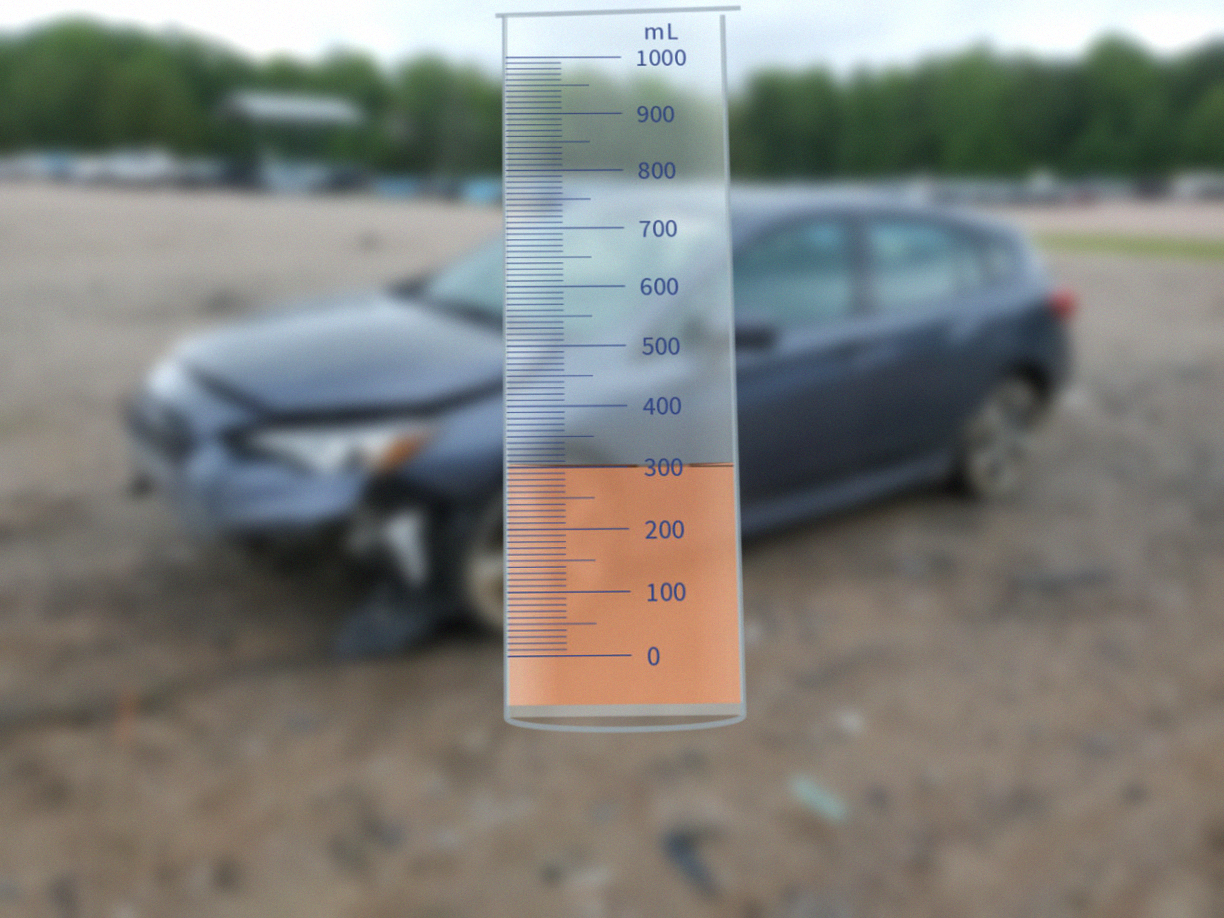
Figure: 300mL
